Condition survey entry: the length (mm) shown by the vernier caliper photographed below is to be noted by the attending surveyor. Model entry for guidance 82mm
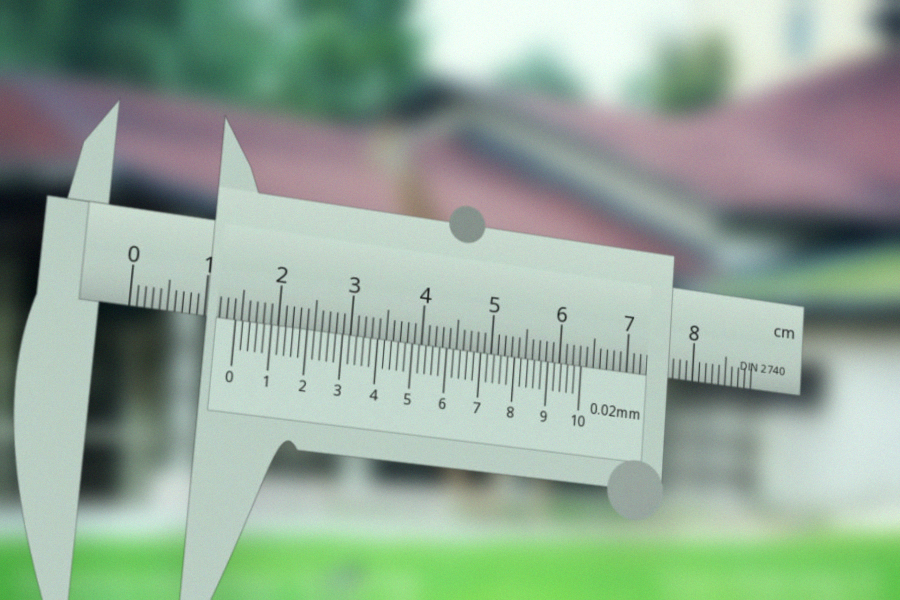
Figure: 14.2mm
